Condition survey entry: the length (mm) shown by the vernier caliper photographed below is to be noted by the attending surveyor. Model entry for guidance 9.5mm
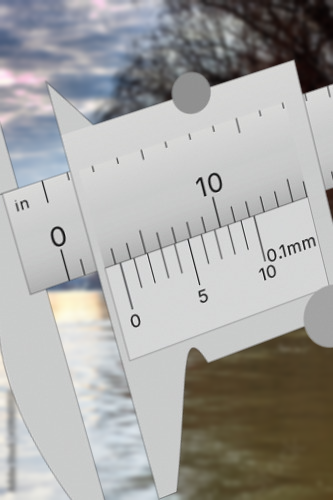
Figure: 3.3mm
